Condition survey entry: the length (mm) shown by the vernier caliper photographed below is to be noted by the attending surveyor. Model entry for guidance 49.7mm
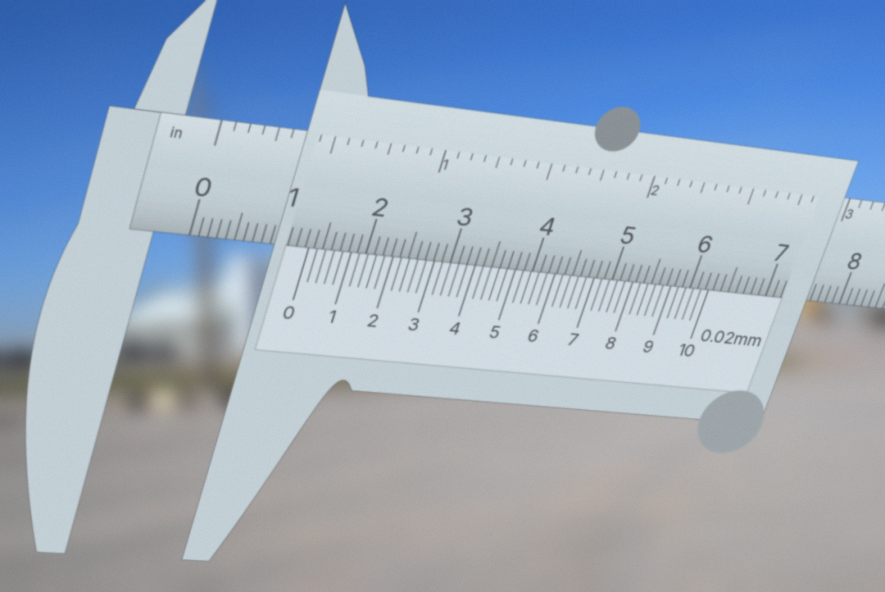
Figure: 13.4mm
